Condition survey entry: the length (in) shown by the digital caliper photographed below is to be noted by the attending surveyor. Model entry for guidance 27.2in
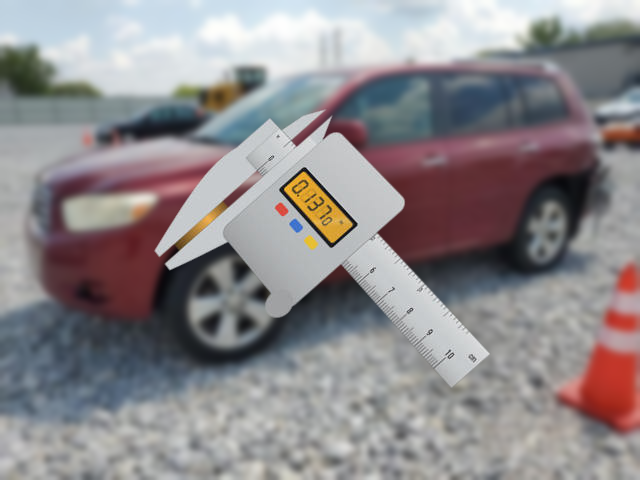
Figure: 0.1370in
